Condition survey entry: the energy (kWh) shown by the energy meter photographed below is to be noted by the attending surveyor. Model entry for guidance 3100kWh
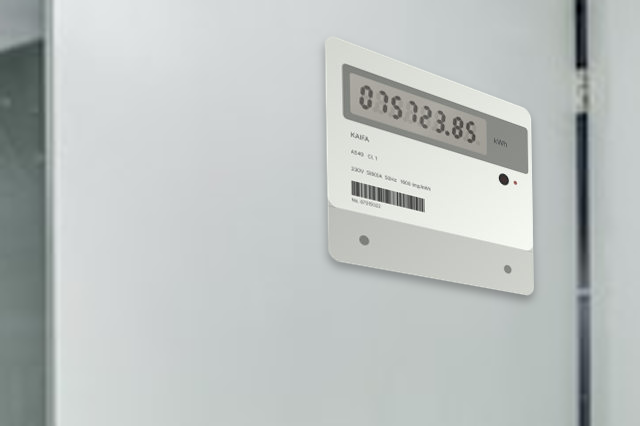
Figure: 75723.85kWh
